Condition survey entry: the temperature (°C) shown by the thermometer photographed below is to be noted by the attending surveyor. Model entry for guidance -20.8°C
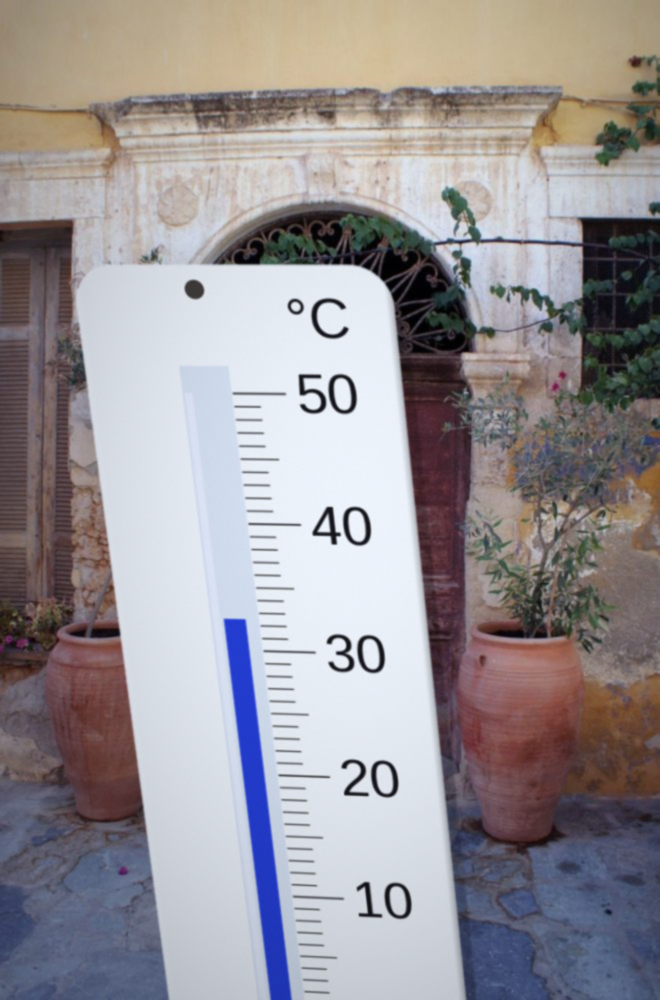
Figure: 32.5°C
